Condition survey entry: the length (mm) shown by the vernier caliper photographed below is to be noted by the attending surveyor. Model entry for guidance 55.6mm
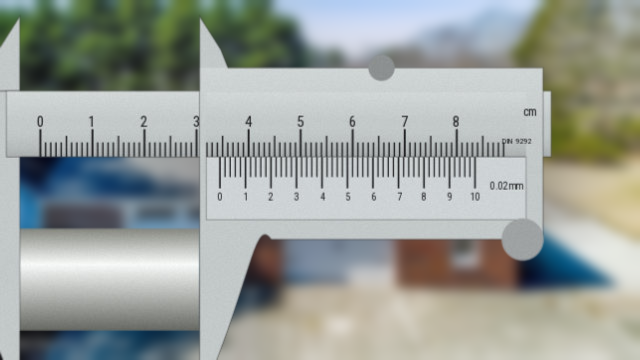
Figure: 34.5mm
